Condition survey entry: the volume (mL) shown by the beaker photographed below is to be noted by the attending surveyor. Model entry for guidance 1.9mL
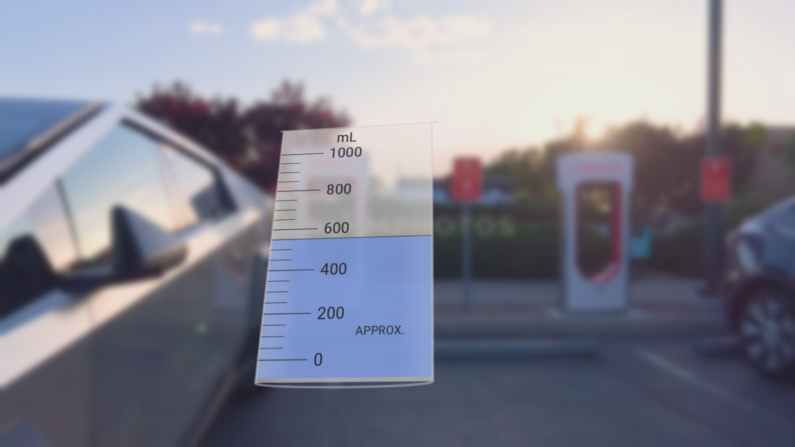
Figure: 550mL
